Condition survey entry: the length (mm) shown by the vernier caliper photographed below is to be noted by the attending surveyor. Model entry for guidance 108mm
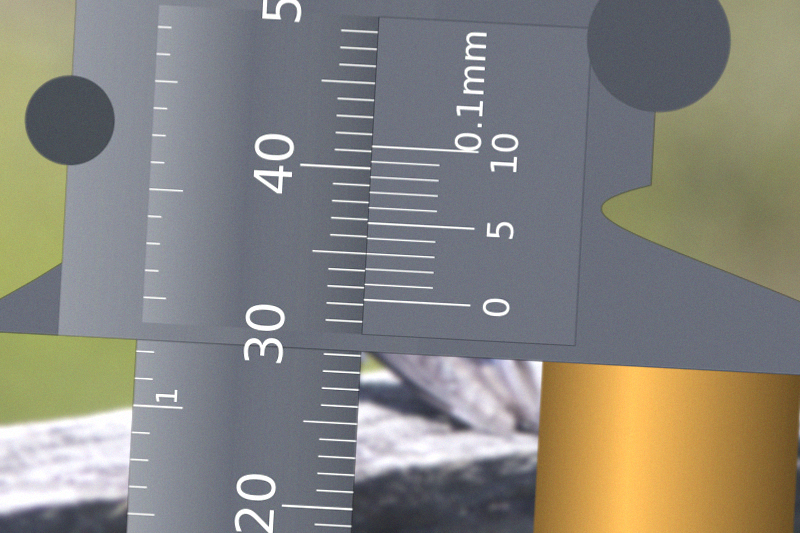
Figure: 32.3mm
